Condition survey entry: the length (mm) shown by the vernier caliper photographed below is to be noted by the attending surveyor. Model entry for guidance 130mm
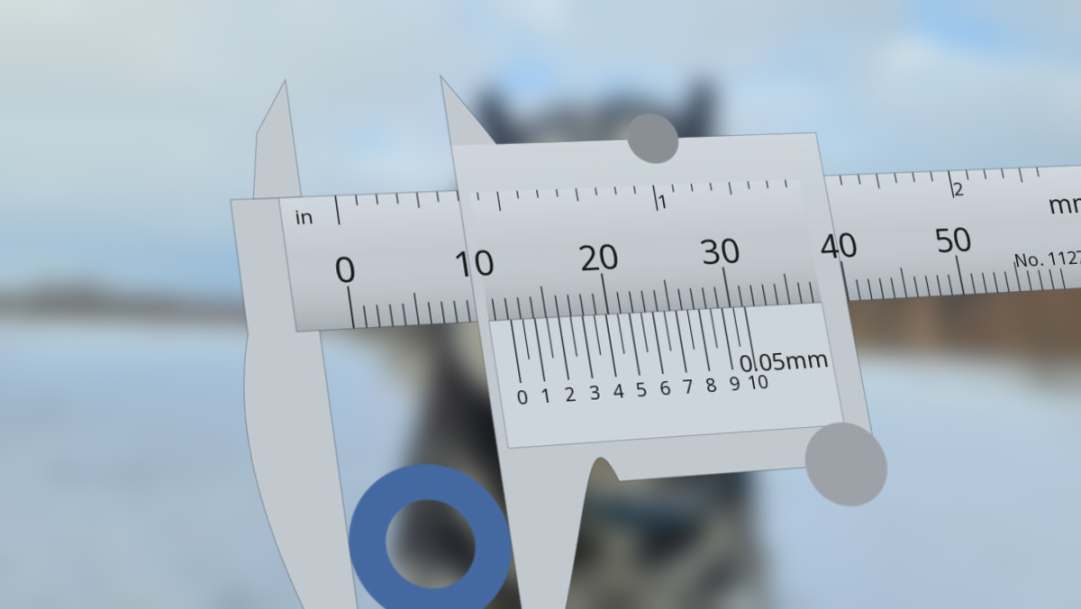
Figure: 12.2mm
